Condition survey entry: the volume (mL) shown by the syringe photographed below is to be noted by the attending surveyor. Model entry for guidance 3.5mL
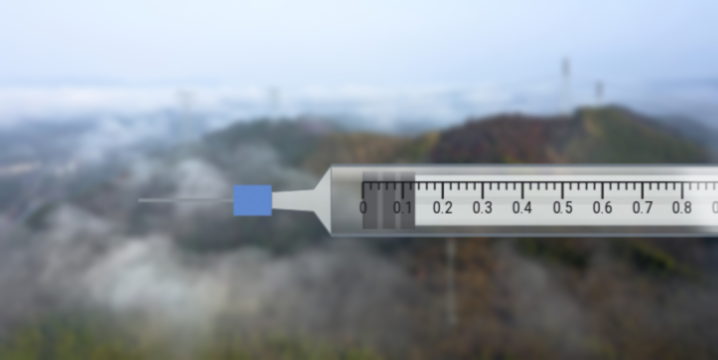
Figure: 0mL
